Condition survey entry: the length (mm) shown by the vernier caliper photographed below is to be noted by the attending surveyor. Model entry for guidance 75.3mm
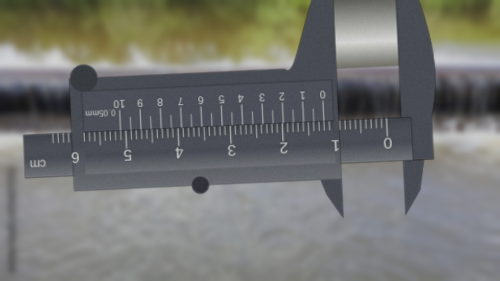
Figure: 12.0mm
